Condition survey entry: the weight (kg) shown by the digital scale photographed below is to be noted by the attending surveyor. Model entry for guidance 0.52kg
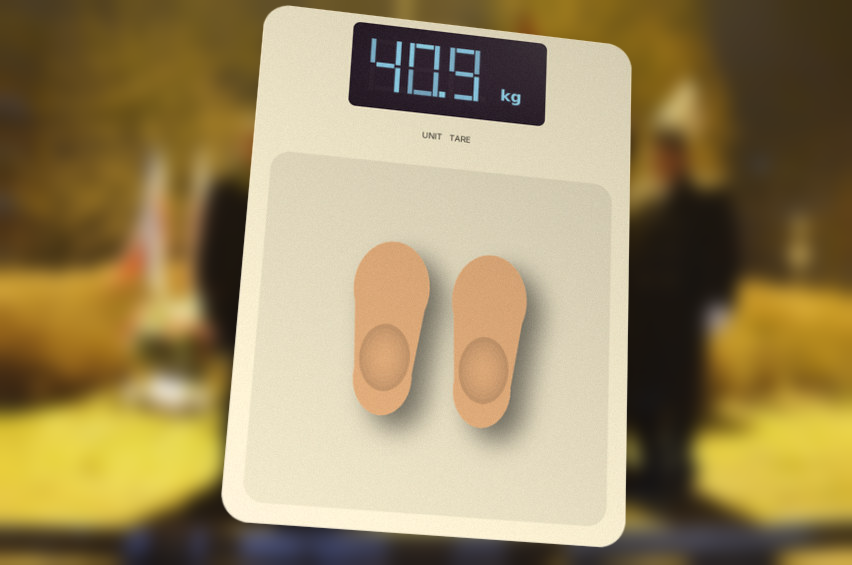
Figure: 40.9kg
